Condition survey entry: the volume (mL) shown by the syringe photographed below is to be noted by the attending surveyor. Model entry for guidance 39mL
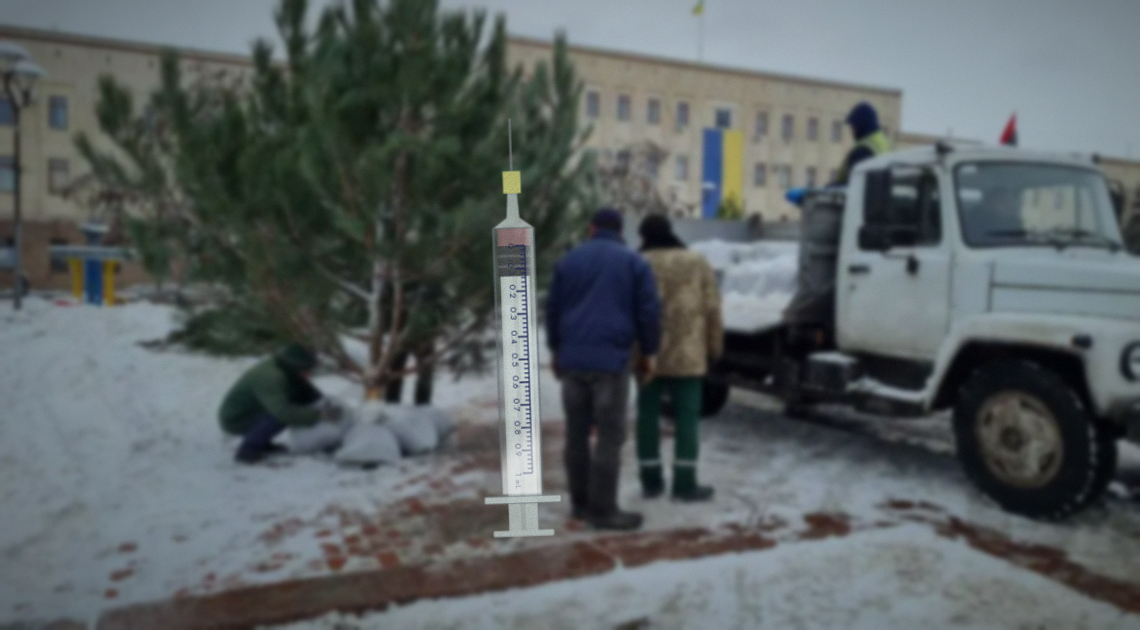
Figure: 0mL
